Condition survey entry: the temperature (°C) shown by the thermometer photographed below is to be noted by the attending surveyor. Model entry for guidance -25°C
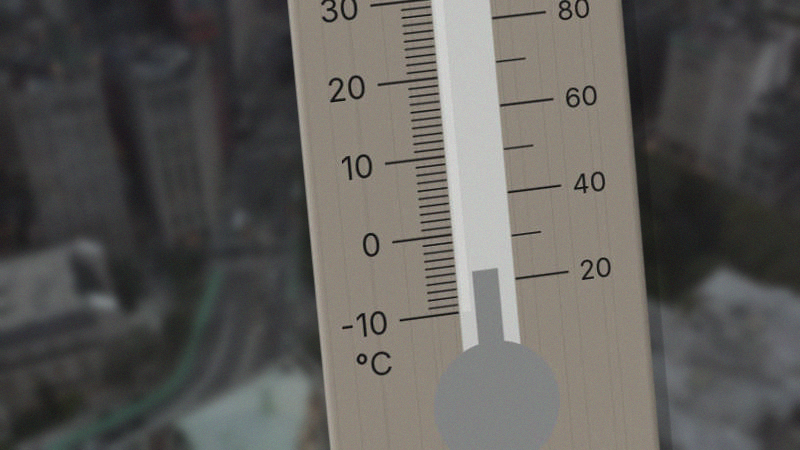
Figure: -5°C
